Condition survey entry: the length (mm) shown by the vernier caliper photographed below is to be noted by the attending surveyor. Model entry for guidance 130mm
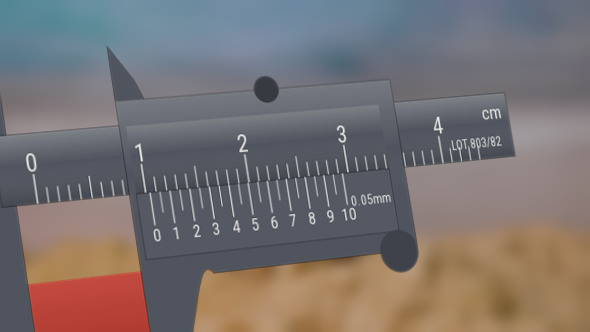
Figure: 10.4mm
